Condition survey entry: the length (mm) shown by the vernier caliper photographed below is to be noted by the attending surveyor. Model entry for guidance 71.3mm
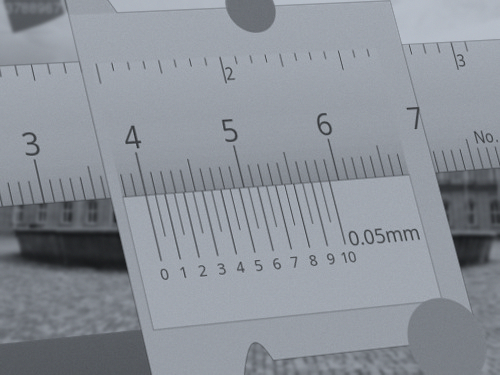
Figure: 40.0mm
